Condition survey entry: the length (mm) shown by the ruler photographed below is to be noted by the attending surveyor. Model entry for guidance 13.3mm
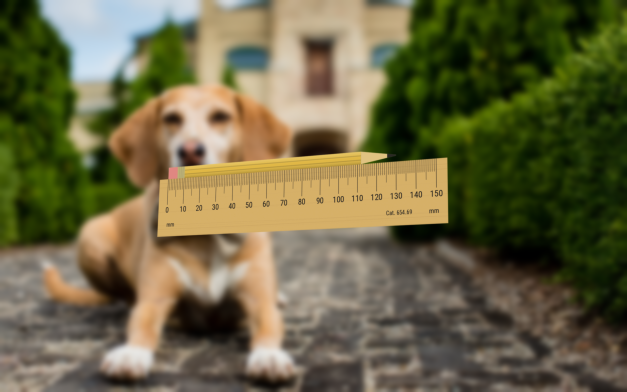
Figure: 130mm
